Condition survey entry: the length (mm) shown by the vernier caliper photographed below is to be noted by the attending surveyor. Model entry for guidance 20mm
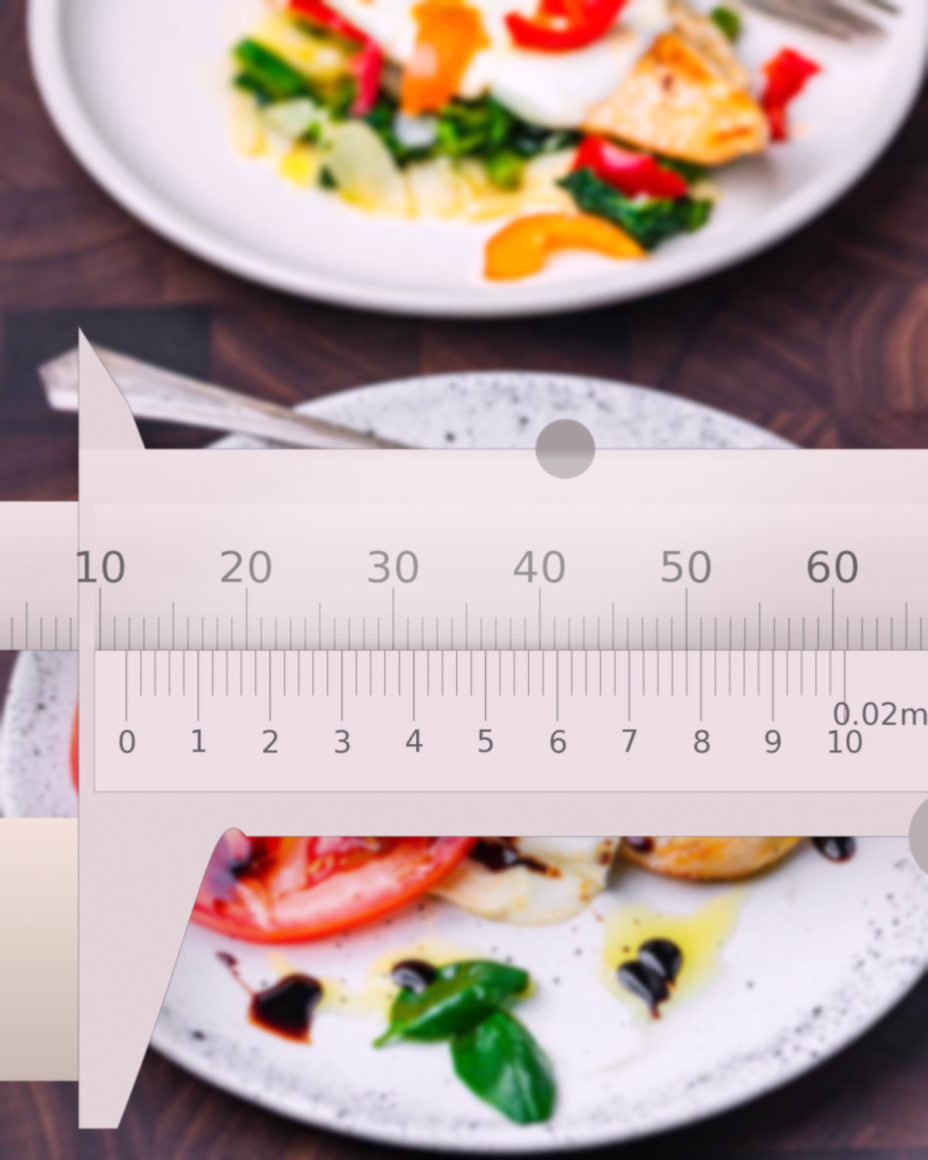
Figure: 11.8mm
